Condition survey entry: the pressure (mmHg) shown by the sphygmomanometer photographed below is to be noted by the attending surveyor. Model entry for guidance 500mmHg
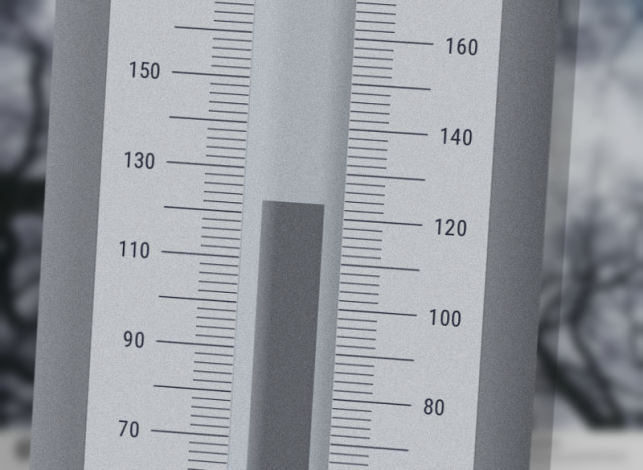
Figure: 123mmHg
